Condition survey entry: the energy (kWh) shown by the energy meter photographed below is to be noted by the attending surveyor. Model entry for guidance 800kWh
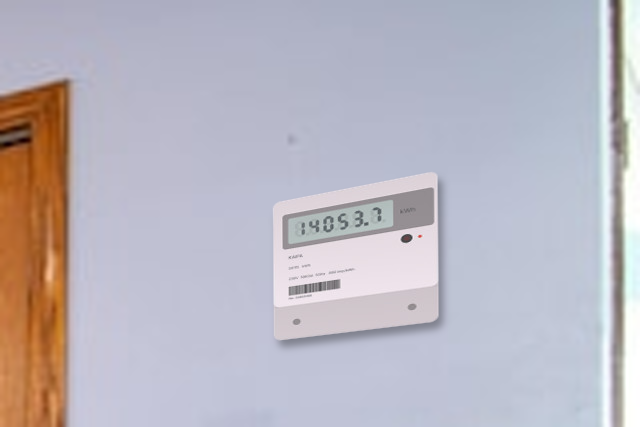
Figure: 14053.7kWh
